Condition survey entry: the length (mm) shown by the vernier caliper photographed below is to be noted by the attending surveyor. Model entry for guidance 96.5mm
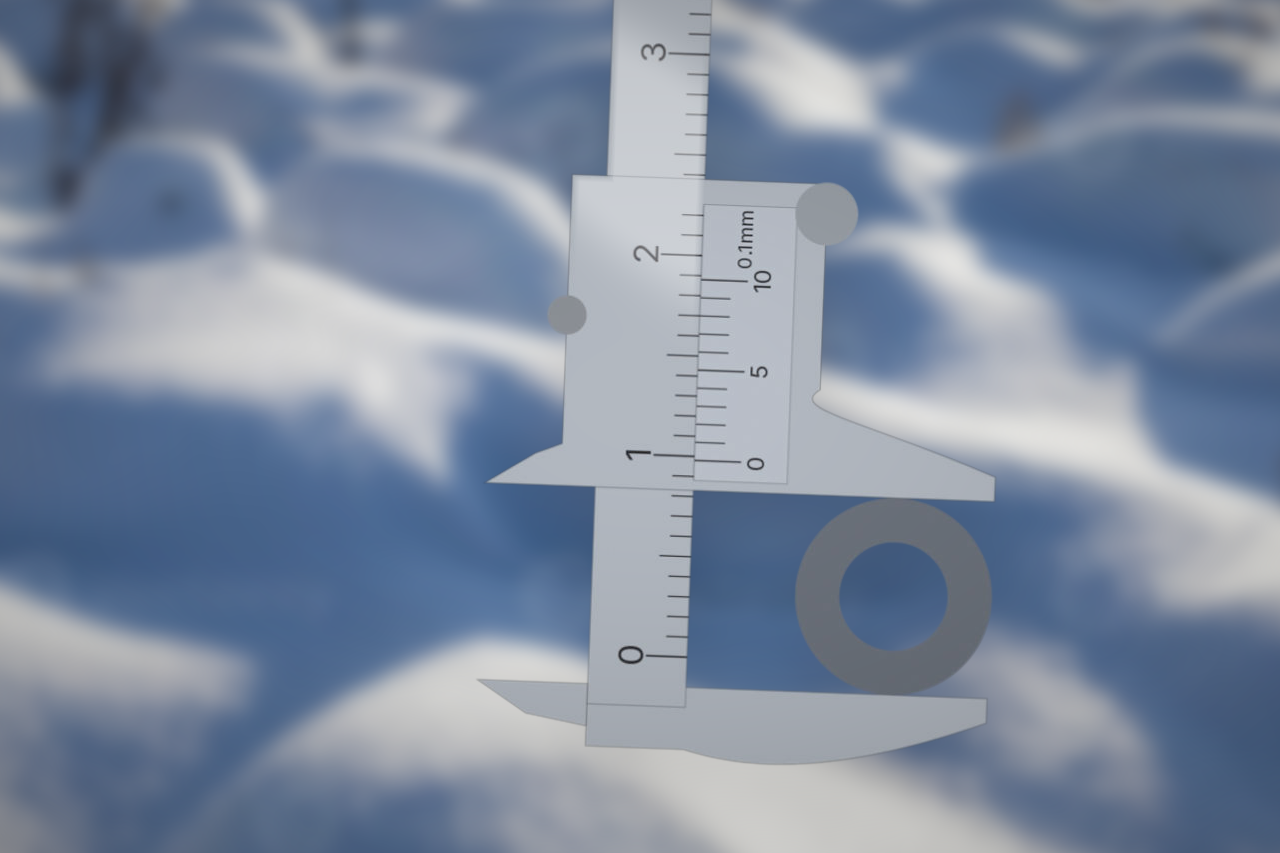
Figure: 9.8mm
